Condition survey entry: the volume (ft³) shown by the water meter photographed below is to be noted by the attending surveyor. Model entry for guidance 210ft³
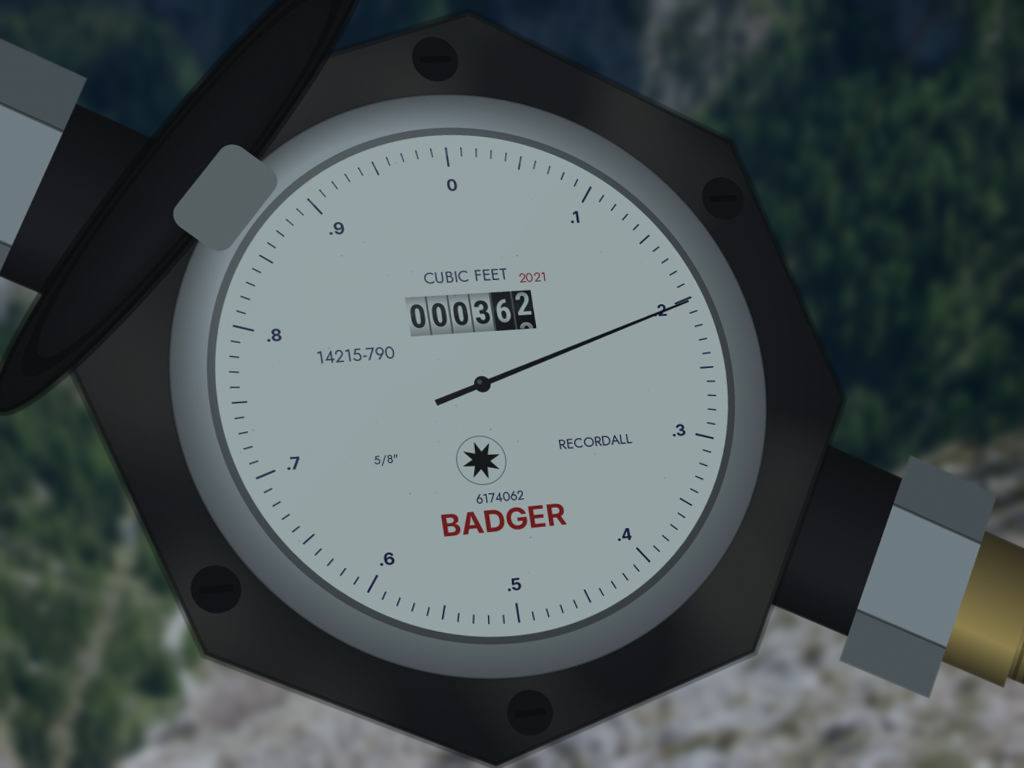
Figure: 362.20ft³
